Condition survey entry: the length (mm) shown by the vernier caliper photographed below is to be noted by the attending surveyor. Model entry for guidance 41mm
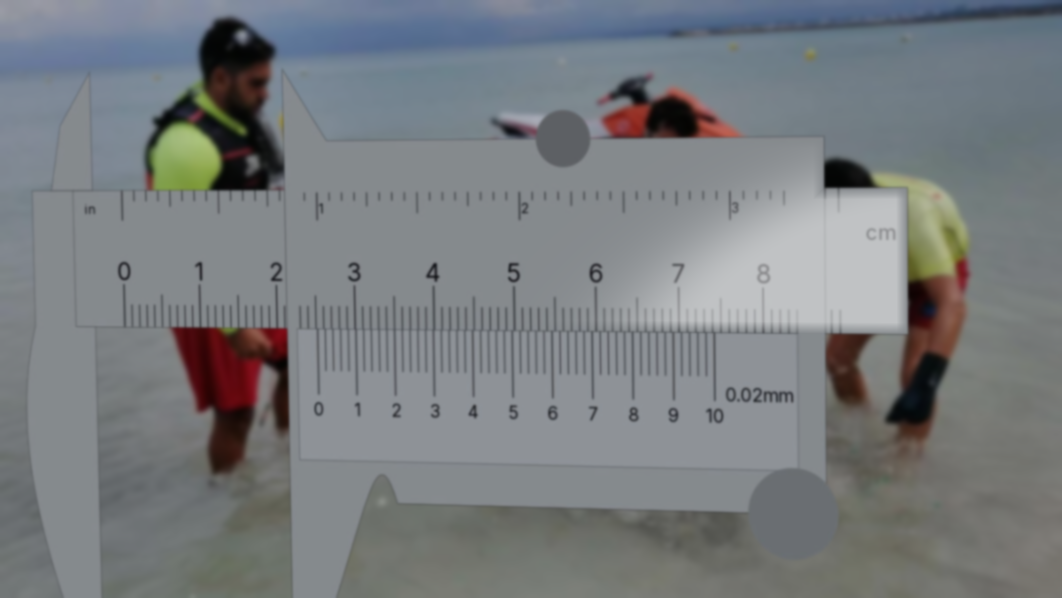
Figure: 25.2mm
